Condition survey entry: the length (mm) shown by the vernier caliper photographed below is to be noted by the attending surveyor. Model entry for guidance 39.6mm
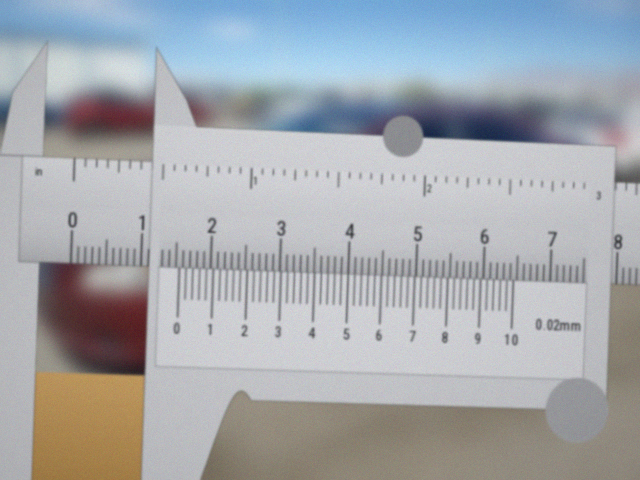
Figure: 15.5mm
